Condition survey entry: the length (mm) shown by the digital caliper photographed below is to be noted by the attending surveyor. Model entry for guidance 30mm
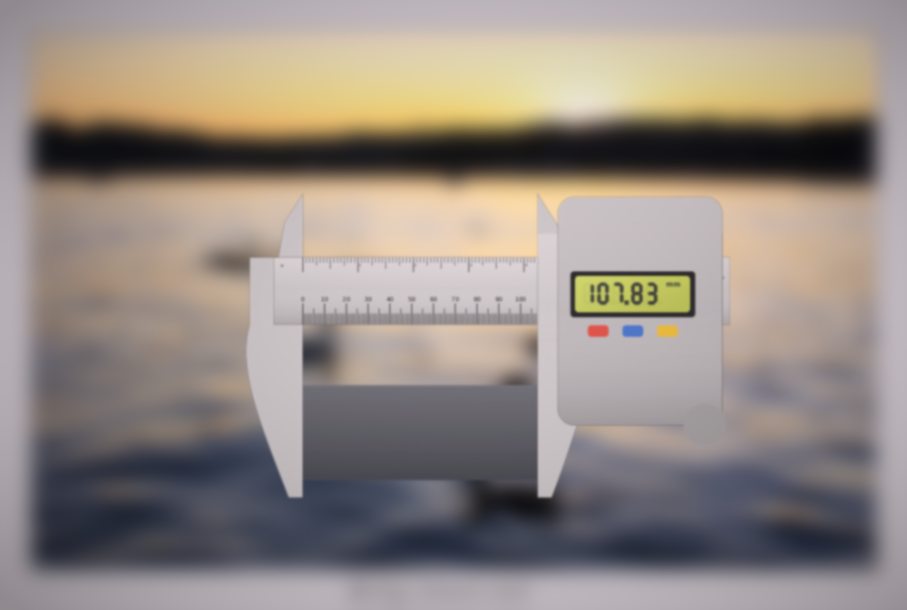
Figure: 107.83mm
